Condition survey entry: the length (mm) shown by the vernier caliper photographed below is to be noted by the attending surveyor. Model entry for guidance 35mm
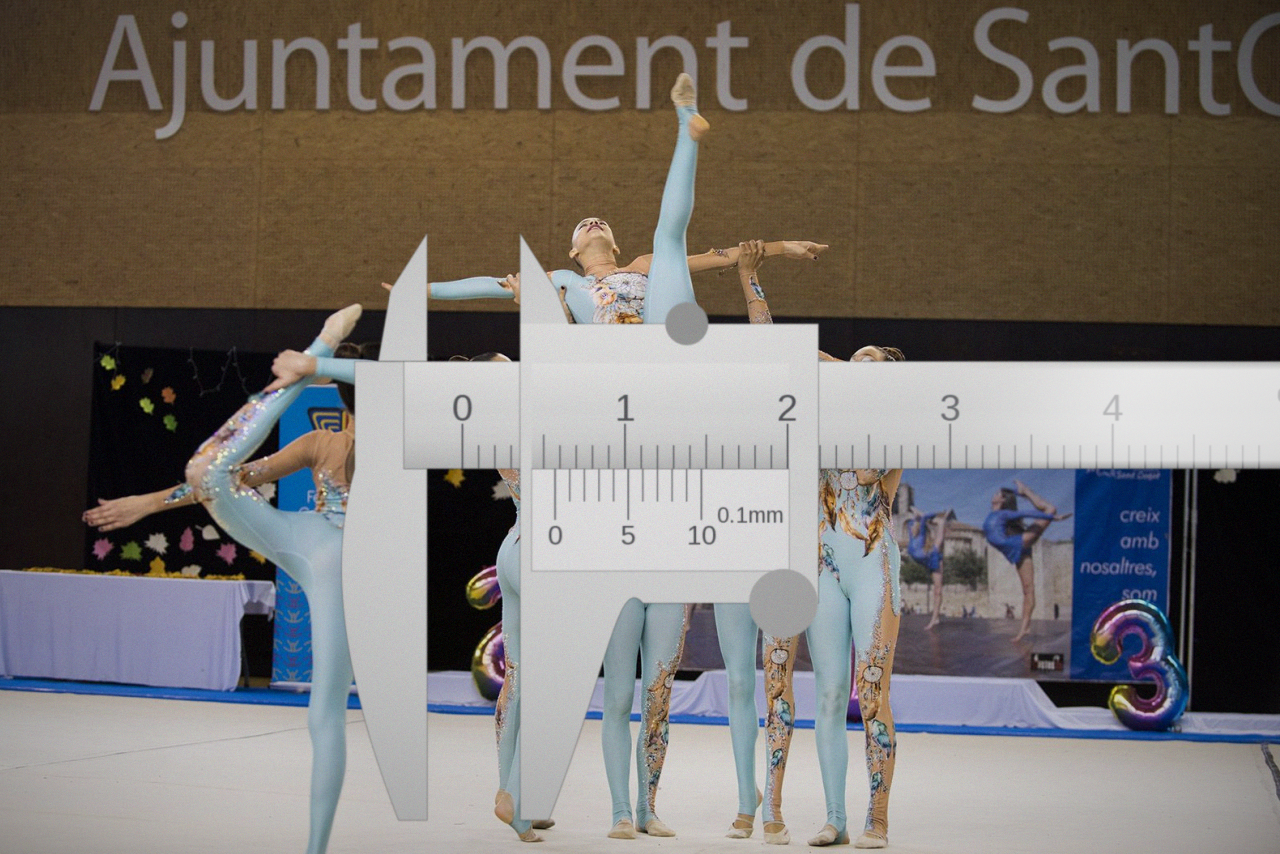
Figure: 5.7mm
